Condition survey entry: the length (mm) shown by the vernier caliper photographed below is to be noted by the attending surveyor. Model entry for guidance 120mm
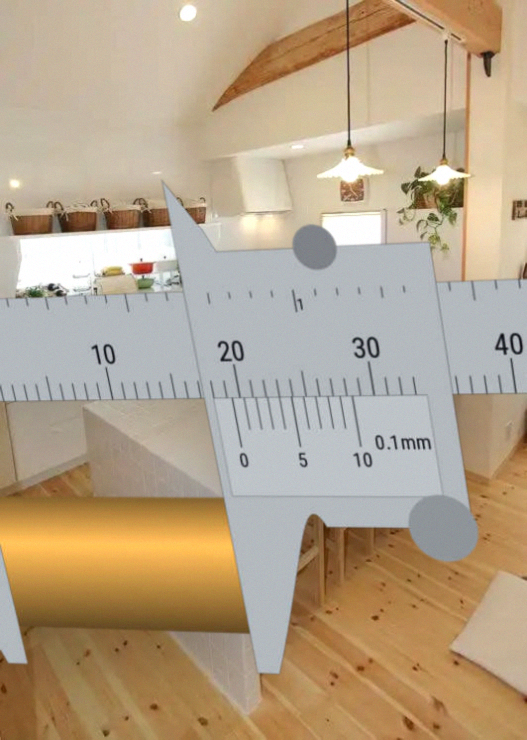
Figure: 19.4mm
